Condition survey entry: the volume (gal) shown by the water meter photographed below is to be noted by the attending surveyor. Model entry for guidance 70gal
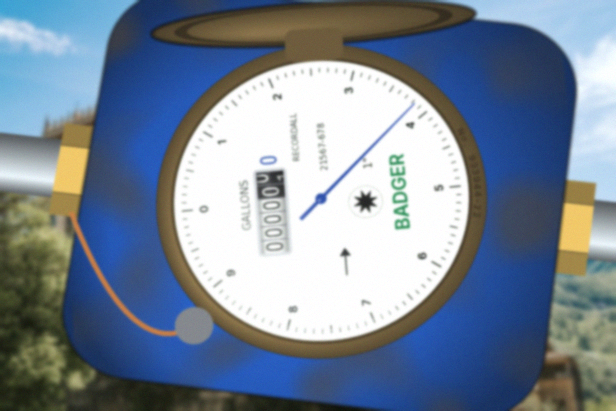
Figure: 3.8gal
